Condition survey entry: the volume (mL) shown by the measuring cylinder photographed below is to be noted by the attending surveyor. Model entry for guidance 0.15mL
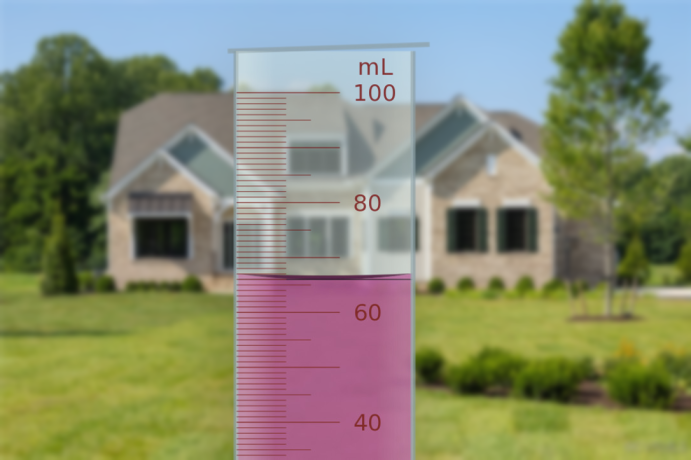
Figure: 66mL
